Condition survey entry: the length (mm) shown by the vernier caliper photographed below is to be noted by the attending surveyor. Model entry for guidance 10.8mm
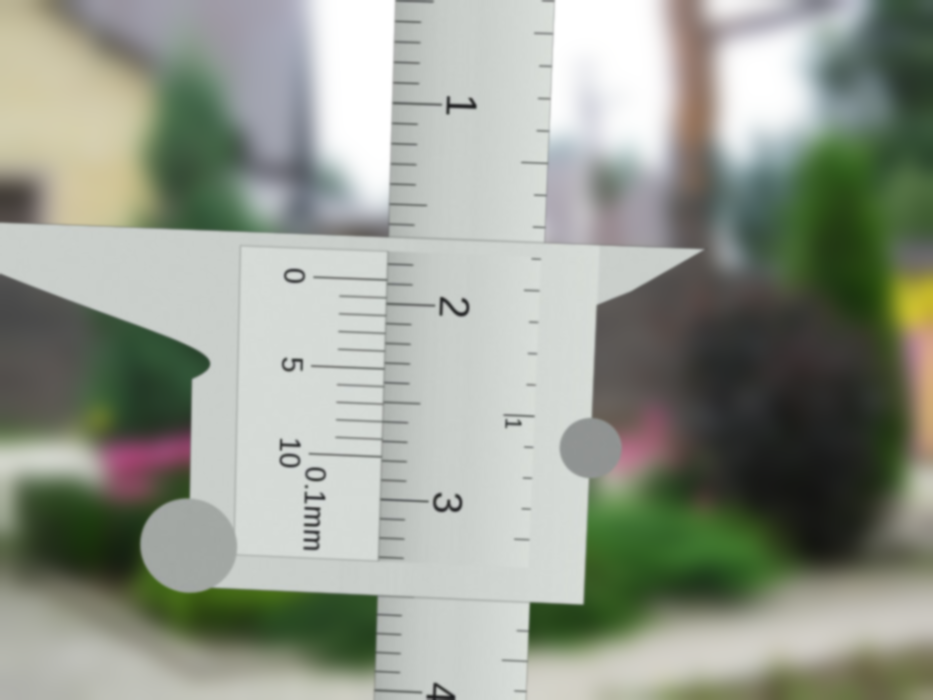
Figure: 18.8mm
